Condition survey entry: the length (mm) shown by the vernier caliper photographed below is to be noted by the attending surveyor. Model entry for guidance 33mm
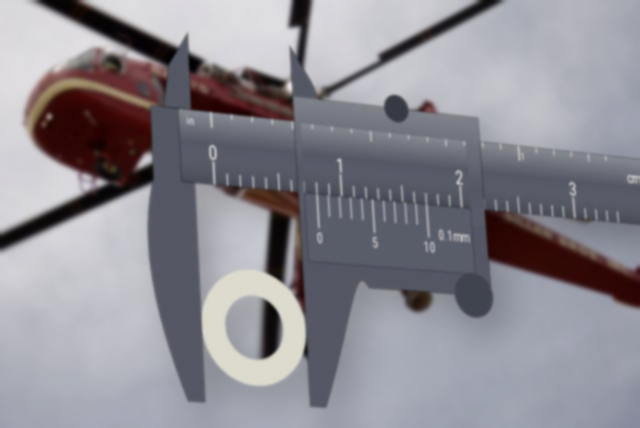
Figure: 8.0mm
